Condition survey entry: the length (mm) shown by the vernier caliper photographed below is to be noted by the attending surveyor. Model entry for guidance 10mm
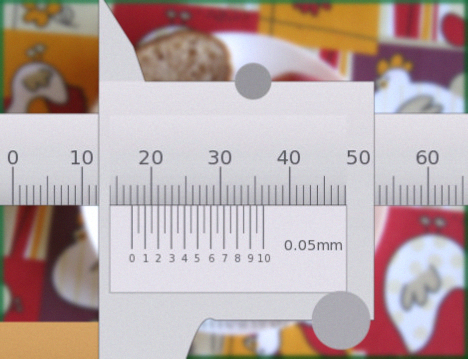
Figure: 17.2mm
